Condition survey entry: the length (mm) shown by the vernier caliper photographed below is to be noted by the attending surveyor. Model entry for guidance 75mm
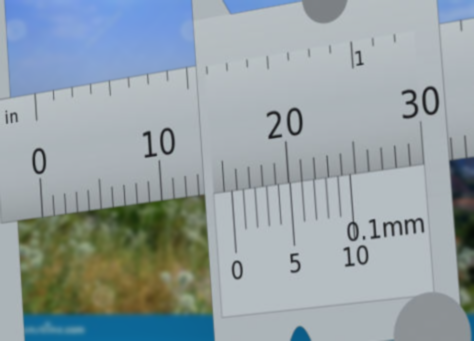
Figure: 15.6mm
